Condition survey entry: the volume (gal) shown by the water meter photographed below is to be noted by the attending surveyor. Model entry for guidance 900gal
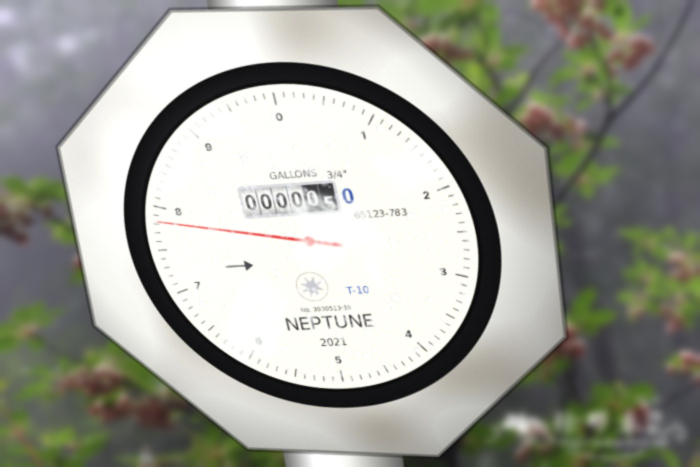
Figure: 47.8gal
